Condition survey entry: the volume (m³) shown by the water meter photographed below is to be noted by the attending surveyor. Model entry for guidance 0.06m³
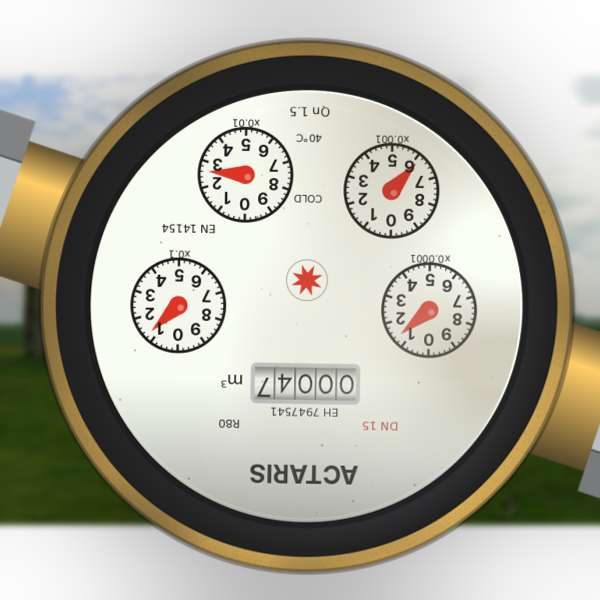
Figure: 47.1261m³
